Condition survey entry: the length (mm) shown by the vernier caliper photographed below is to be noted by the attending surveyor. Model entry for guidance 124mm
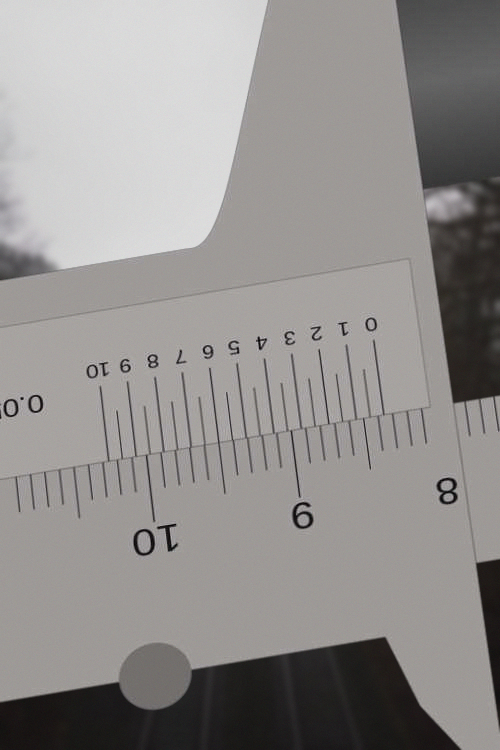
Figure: 83.6mm
